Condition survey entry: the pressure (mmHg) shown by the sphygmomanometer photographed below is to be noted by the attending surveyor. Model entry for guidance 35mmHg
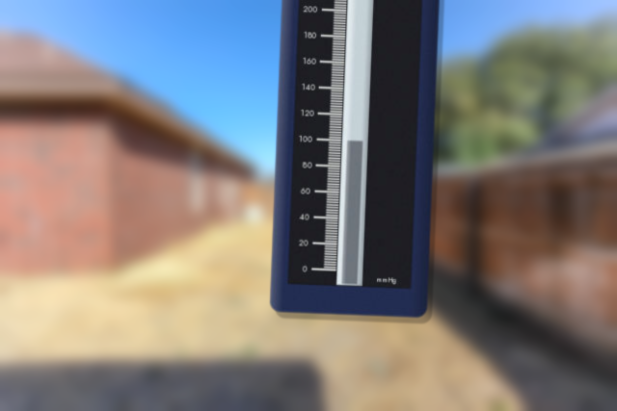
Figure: 100mmHg
